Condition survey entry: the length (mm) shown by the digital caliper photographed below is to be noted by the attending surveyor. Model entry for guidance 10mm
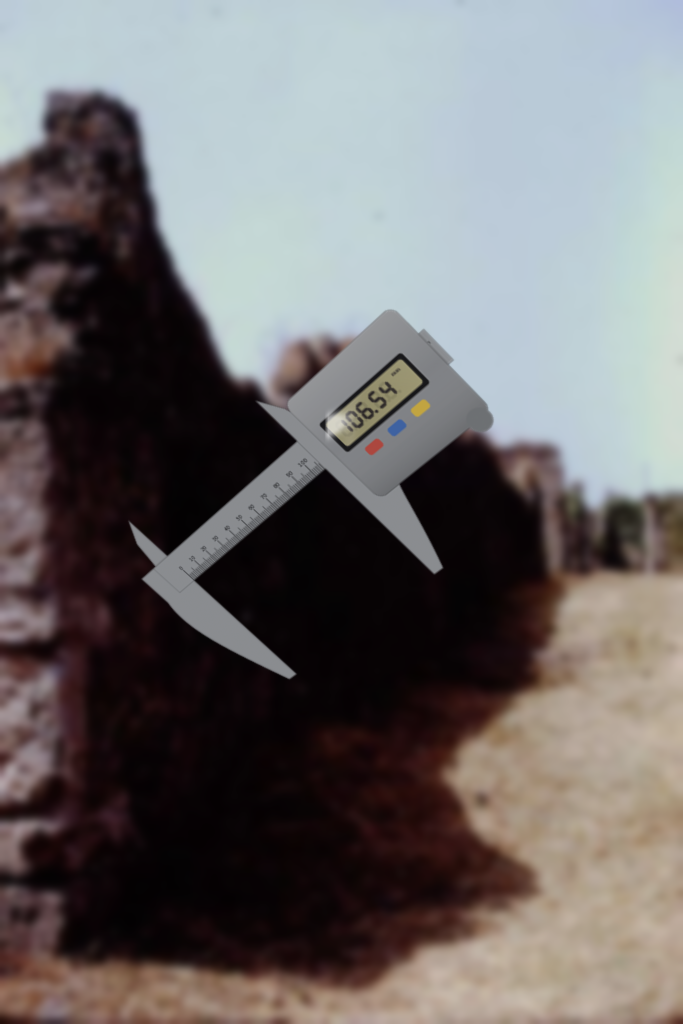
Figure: 106.54mm
